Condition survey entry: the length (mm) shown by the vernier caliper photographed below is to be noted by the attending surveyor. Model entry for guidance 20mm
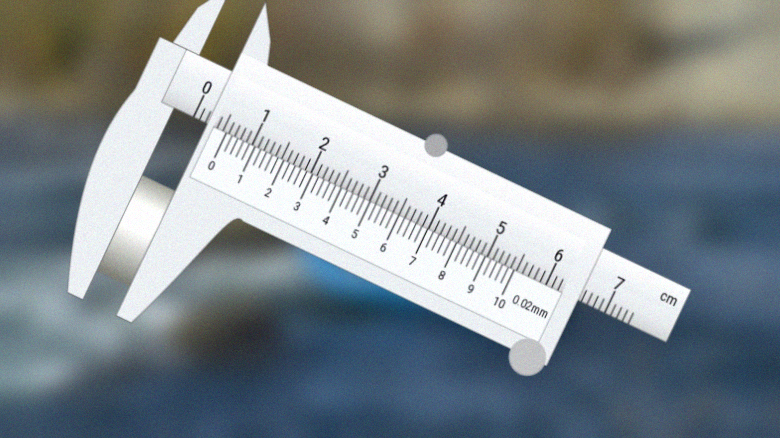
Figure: 5.6mm
